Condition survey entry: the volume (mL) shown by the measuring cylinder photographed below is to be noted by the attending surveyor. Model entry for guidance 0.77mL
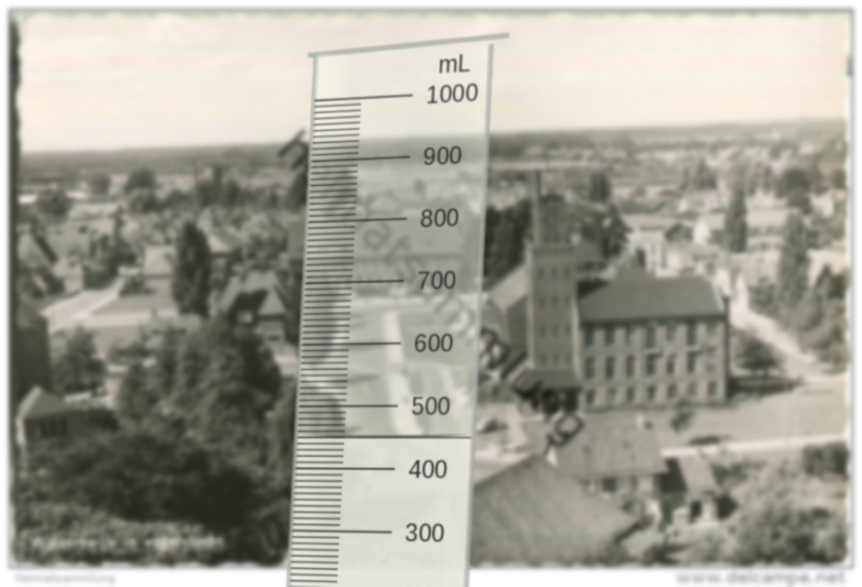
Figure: 450mL
